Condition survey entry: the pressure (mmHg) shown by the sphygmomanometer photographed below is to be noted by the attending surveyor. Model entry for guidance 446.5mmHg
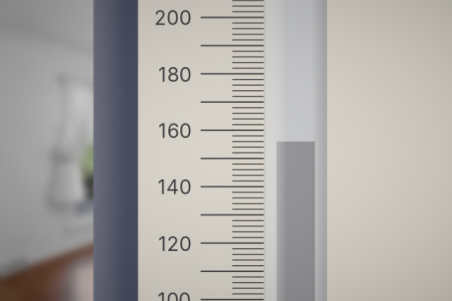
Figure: 156mmHg
